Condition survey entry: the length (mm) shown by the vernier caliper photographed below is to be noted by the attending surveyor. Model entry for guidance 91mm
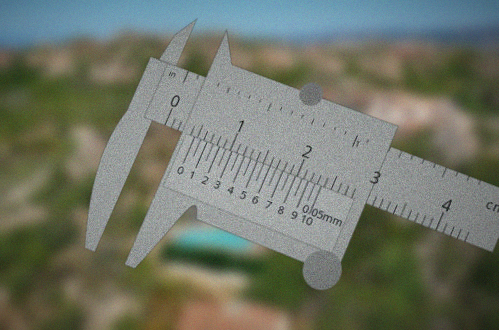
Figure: 4.6mm
